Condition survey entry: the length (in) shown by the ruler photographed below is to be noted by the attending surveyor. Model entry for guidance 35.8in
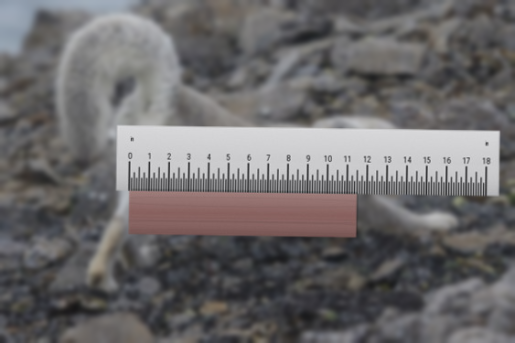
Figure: 11.5in
